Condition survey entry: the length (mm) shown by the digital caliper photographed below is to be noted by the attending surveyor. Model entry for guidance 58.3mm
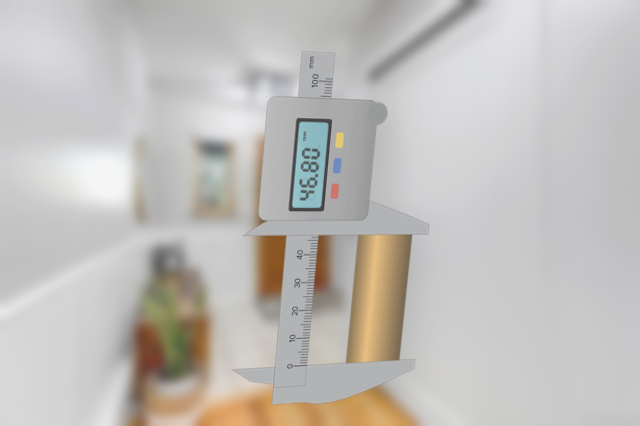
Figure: 46.80mm
